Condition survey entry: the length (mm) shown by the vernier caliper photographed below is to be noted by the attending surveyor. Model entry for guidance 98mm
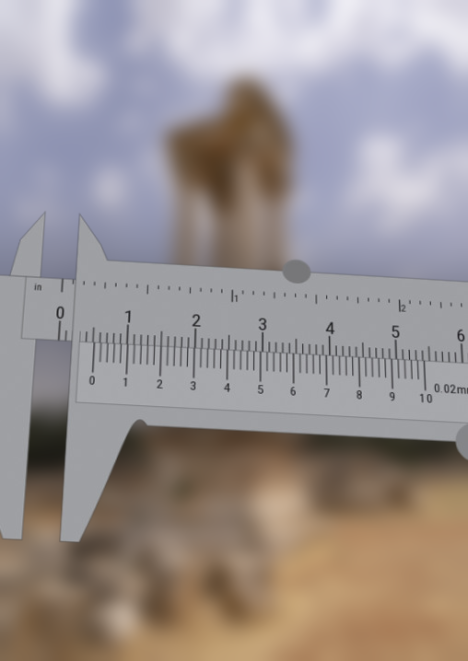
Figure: 5.2mm
